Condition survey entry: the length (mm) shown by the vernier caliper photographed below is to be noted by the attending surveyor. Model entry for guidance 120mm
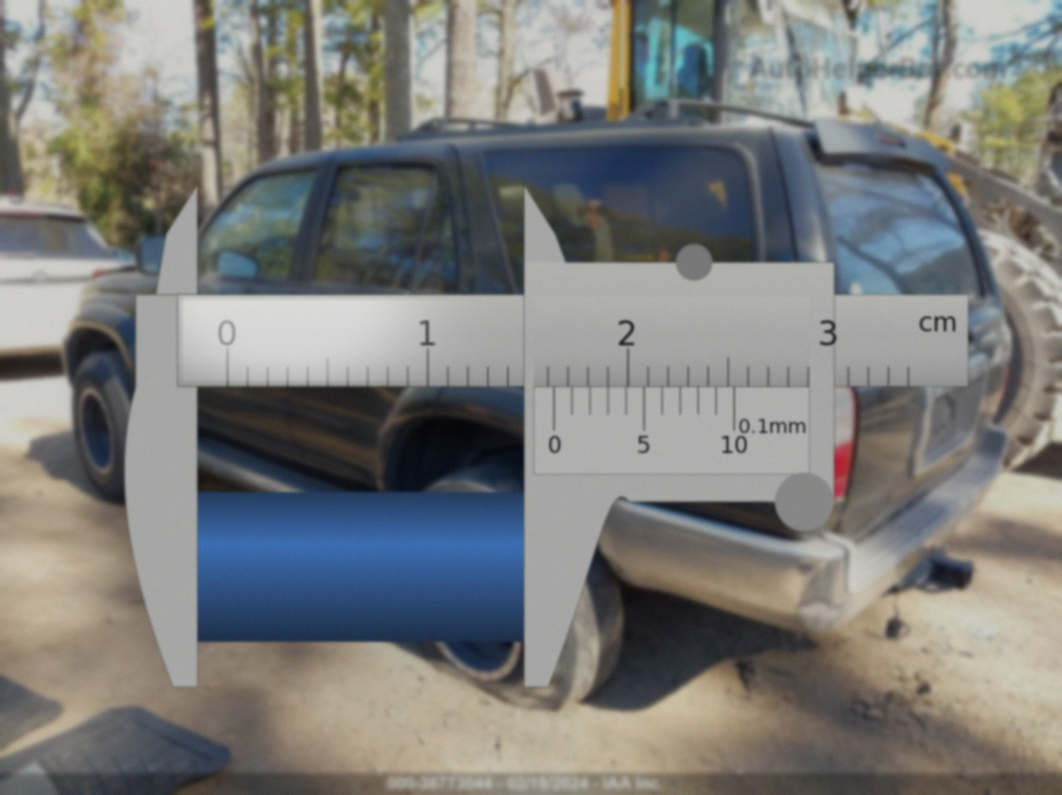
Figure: 16.3mm
